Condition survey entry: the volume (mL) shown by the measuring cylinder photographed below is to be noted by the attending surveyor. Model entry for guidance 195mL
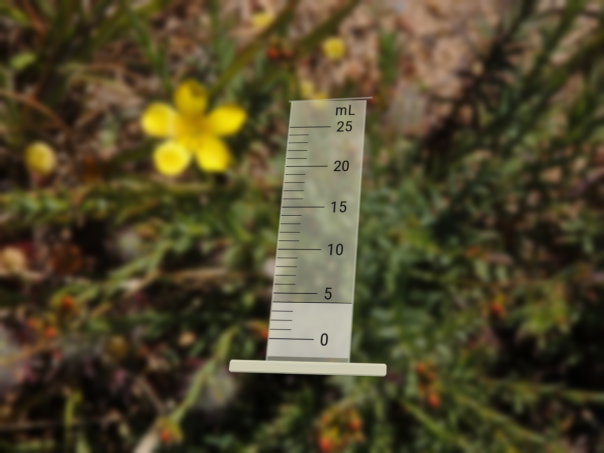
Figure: 4mL
